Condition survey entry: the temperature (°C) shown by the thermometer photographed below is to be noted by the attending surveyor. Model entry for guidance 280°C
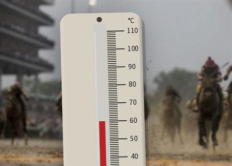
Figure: 60°C
